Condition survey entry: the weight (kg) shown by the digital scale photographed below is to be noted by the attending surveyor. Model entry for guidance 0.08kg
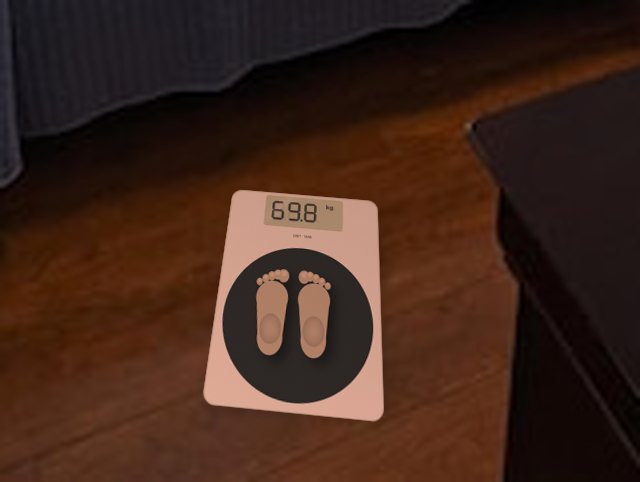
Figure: 69.8kg
